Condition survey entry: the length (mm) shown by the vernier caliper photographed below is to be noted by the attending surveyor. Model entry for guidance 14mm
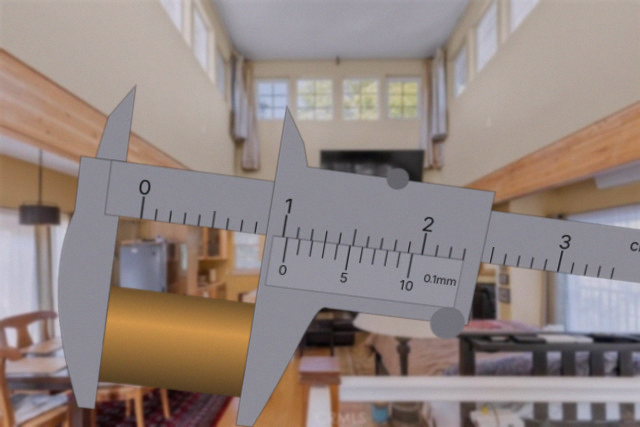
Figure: 10.3mm
